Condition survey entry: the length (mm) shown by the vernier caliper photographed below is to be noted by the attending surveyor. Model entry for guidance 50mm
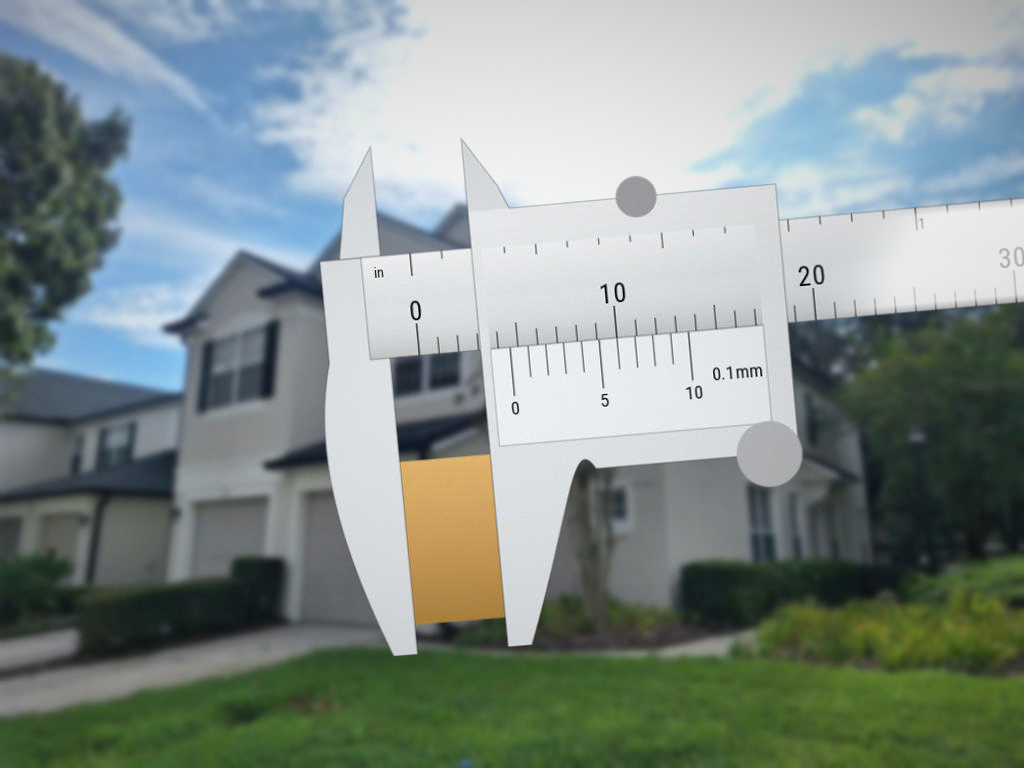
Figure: 4.6mm
